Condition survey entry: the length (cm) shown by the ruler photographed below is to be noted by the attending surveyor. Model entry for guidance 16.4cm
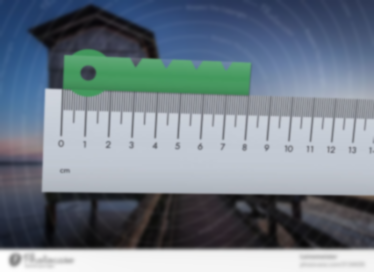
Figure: 8cm
